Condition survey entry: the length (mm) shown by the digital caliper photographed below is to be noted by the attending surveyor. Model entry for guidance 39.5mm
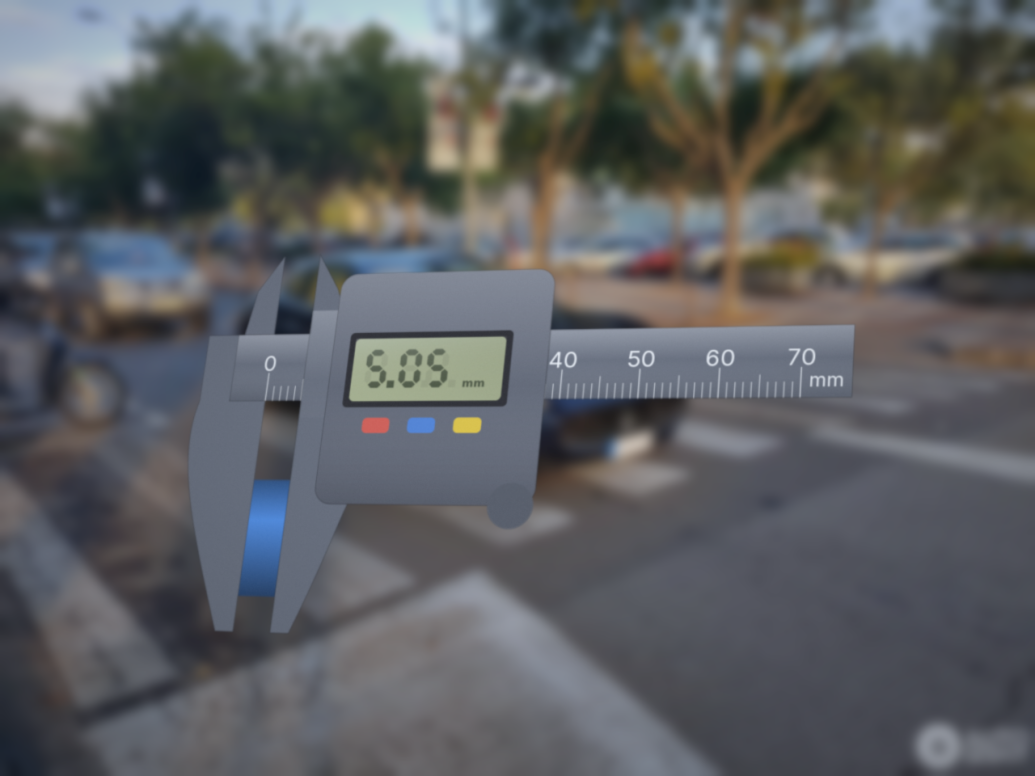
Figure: 5.05mm
